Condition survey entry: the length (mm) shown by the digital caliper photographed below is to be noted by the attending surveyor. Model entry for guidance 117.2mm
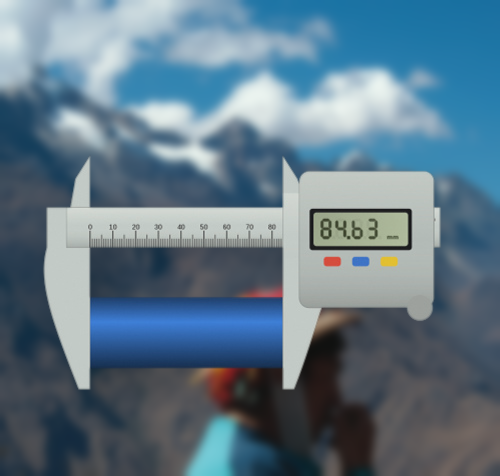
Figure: 84.63mm
